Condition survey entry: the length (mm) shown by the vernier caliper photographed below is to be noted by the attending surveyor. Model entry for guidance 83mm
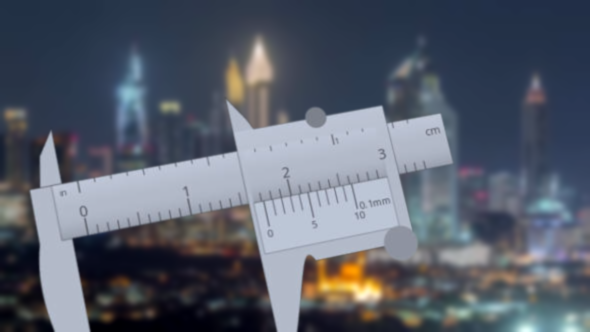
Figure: 17.2mm
